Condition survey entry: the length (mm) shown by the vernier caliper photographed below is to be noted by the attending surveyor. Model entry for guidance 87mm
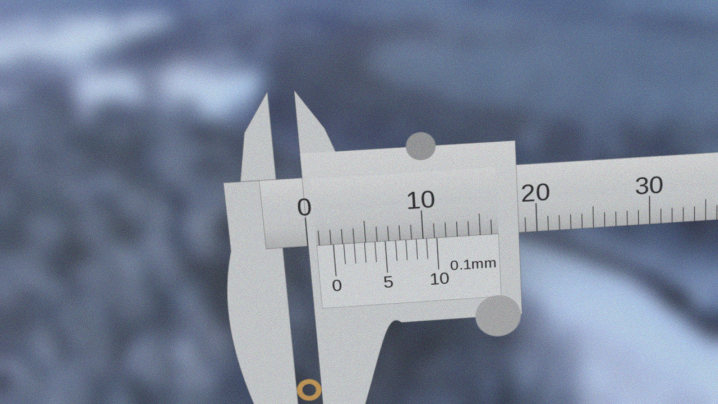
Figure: 2.2mm
